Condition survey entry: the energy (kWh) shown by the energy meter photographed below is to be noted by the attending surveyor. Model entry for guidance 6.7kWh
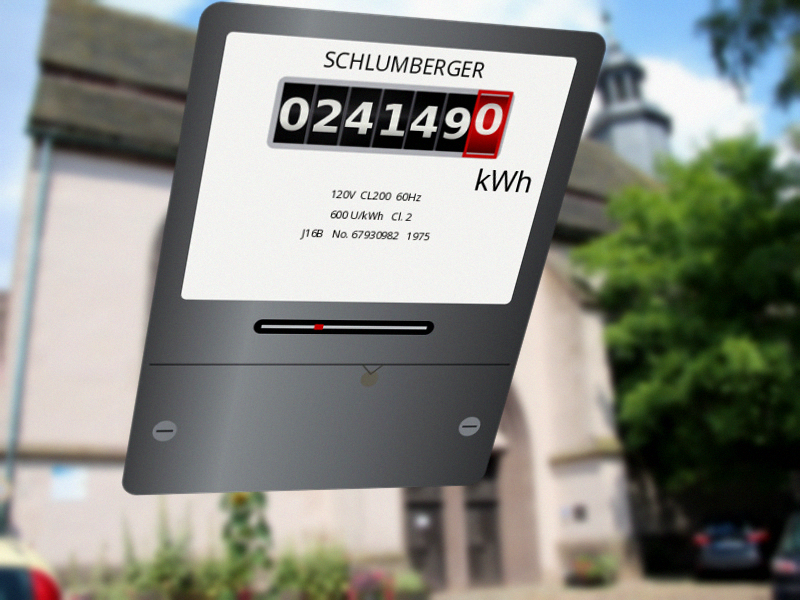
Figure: 24149.0kWh
